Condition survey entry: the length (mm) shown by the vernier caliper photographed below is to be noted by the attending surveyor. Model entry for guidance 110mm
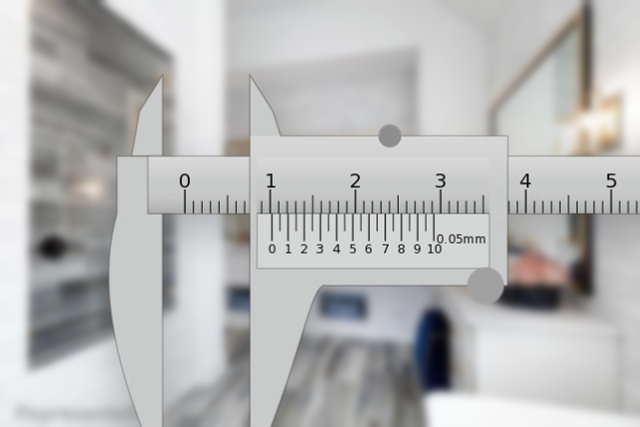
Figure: 10.2mm
